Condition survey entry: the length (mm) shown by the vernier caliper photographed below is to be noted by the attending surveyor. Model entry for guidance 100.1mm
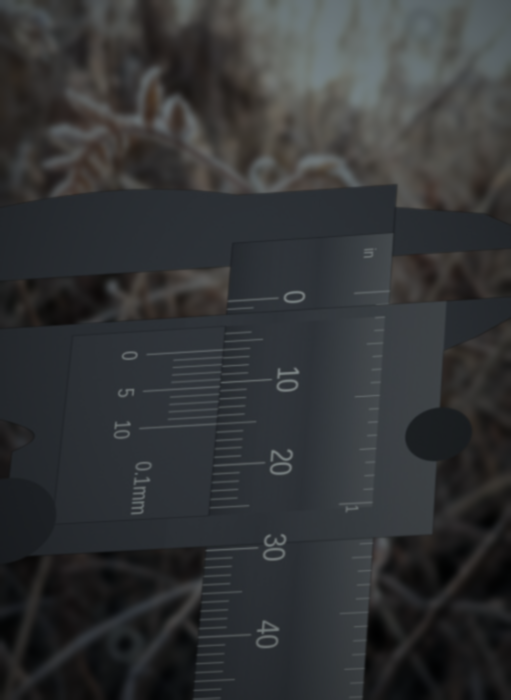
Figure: 6.0mm
